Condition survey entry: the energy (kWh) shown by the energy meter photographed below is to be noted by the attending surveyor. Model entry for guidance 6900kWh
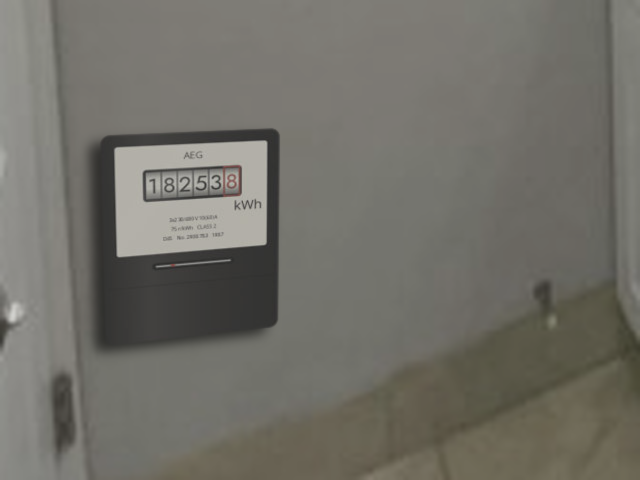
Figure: 18253.8kWh
